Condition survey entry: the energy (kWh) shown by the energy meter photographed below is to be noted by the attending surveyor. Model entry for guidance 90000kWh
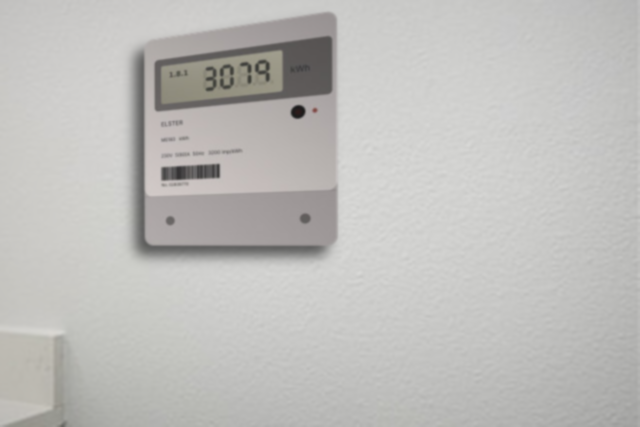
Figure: 3079kWh
